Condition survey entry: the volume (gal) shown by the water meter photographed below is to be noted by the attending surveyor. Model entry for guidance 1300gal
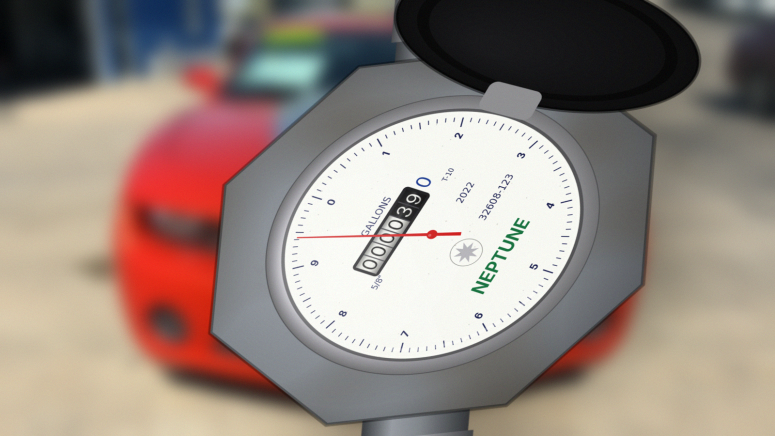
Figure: 389.4gal
